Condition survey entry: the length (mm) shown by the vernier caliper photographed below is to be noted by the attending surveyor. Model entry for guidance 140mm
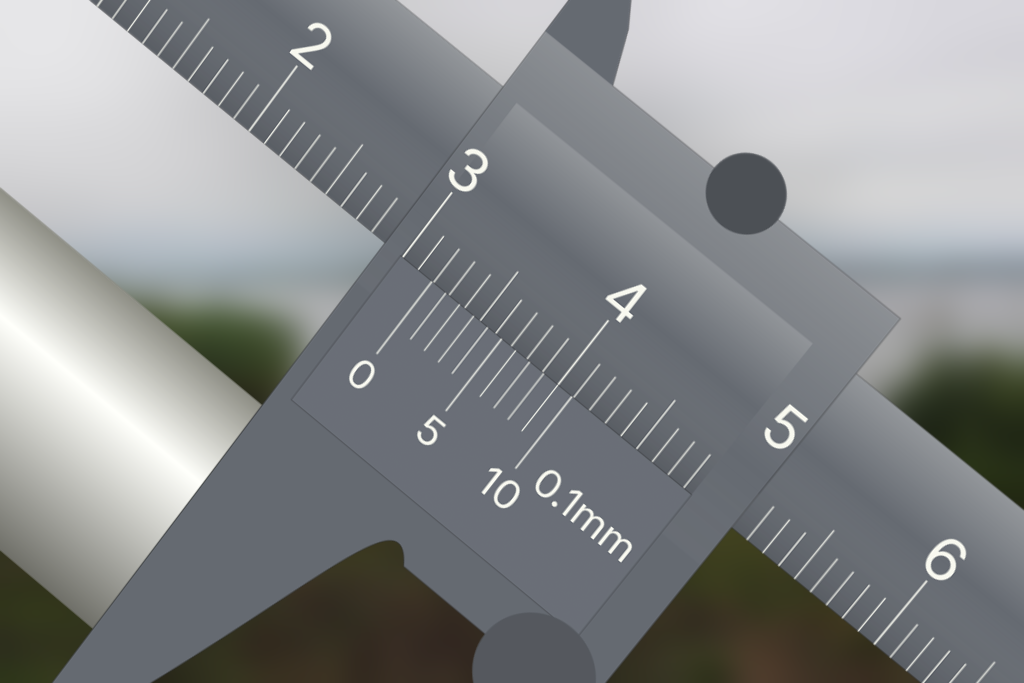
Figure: 31.9mm
